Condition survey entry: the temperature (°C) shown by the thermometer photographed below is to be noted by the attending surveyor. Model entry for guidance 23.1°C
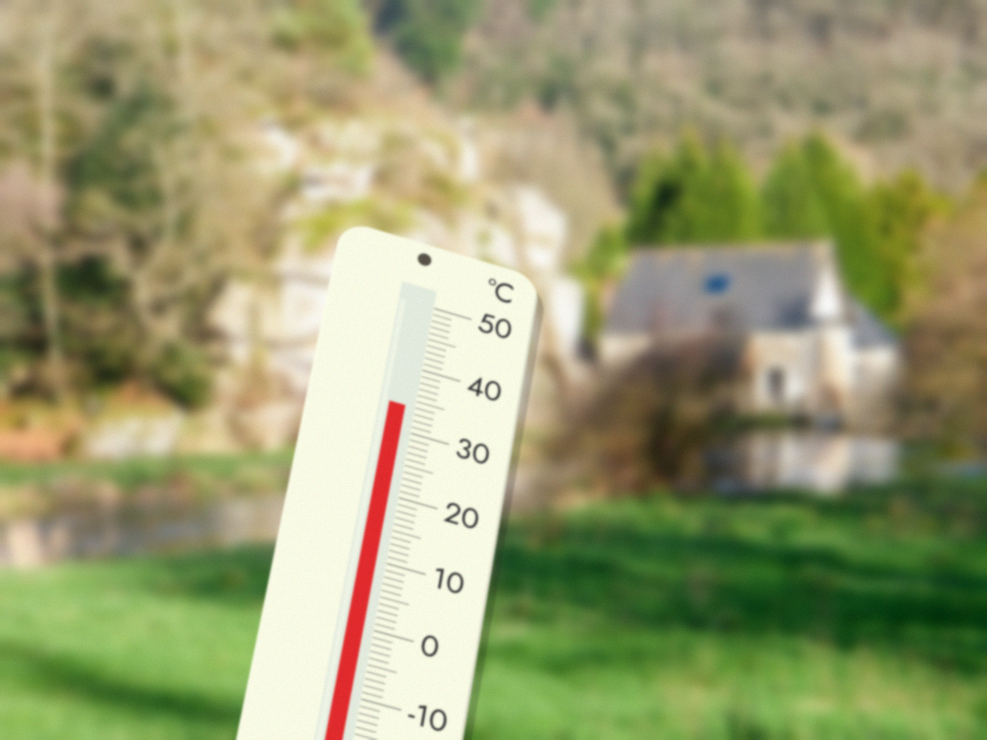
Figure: 34°C
